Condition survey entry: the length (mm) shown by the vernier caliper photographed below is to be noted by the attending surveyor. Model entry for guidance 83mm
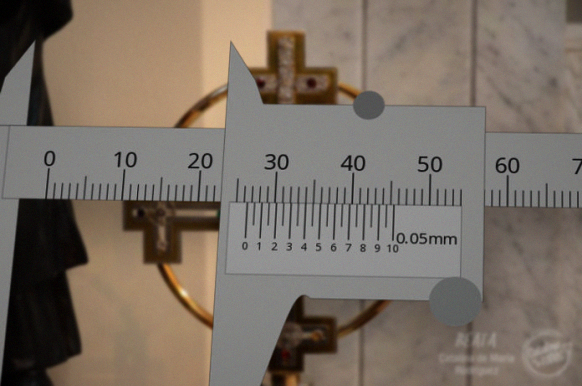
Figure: 26.4mm
